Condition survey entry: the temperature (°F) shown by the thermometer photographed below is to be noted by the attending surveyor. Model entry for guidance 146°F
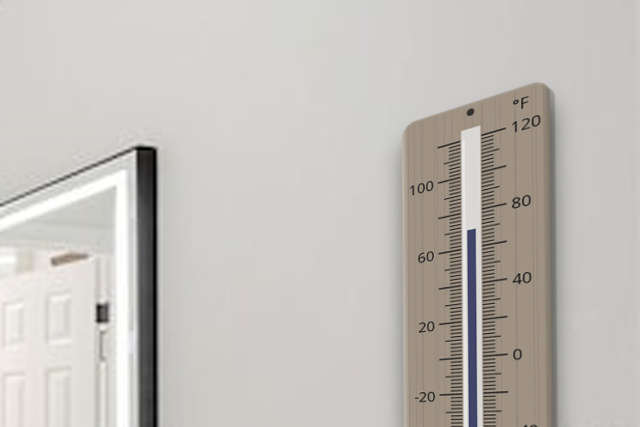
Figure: 70°F
